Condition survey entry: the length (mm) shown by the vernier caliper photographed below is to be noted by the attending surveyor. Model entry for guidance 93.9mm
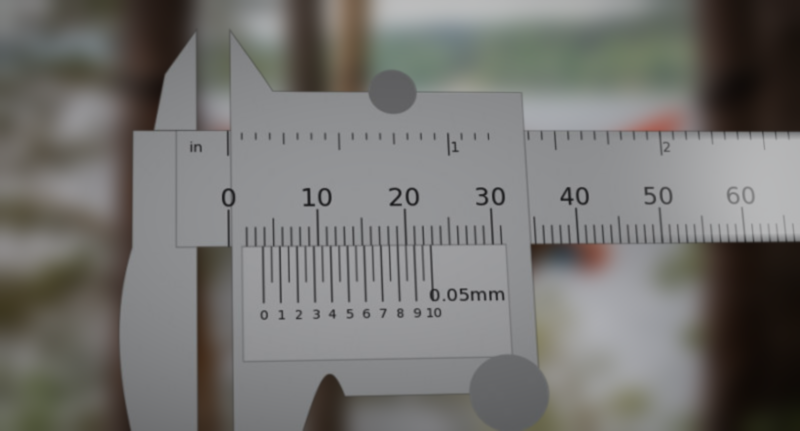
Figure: 3.8mm
